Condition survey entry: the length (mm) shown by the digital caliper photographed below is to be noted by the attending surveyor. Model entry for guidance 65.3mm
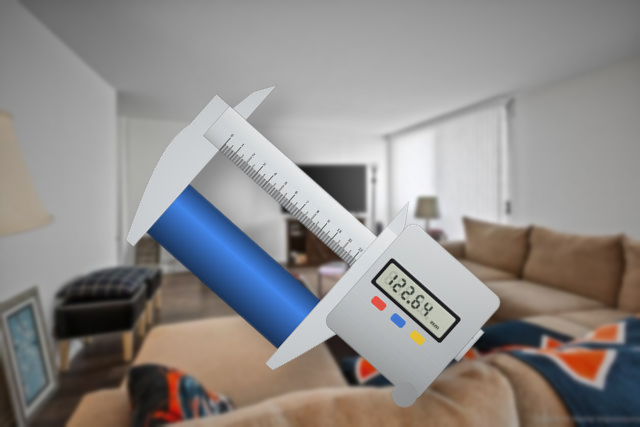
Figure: 122.64mm
